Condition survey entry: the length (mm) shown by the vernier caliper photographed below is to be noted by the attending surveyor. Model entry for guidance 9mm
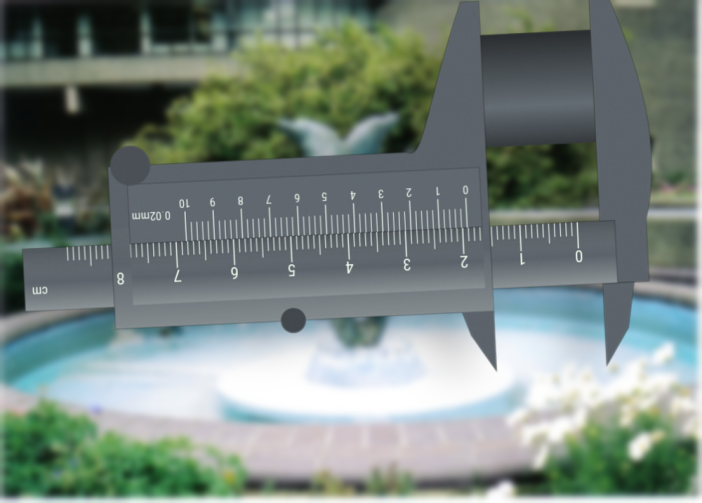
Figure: 19.2mm
